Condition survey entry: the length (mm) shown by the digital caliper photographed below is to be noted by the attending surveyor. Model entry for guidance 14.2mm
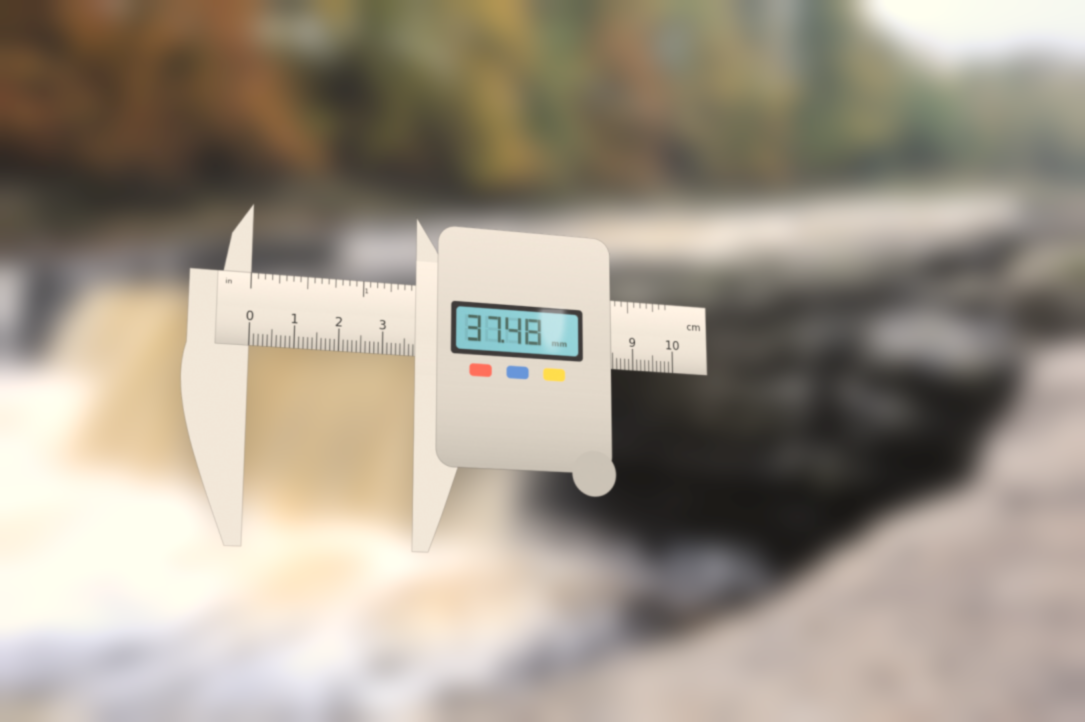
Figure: 37.48mm
